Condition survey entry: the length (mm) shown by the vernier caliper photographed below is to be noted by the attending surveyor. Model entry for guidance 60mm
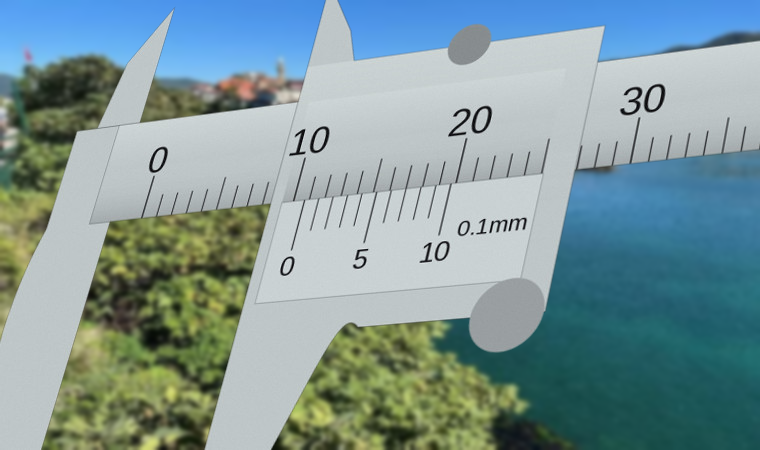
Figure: 10.7mm
